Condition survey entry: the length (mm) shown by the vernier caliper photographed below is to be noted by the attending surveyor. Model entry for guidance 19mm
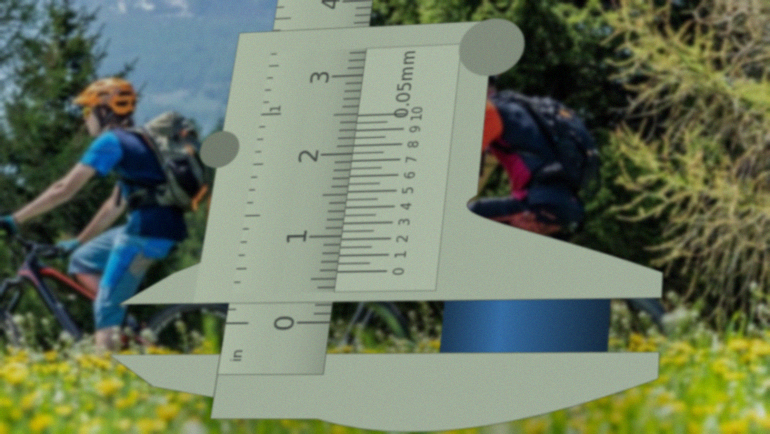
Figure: 5.8mm
